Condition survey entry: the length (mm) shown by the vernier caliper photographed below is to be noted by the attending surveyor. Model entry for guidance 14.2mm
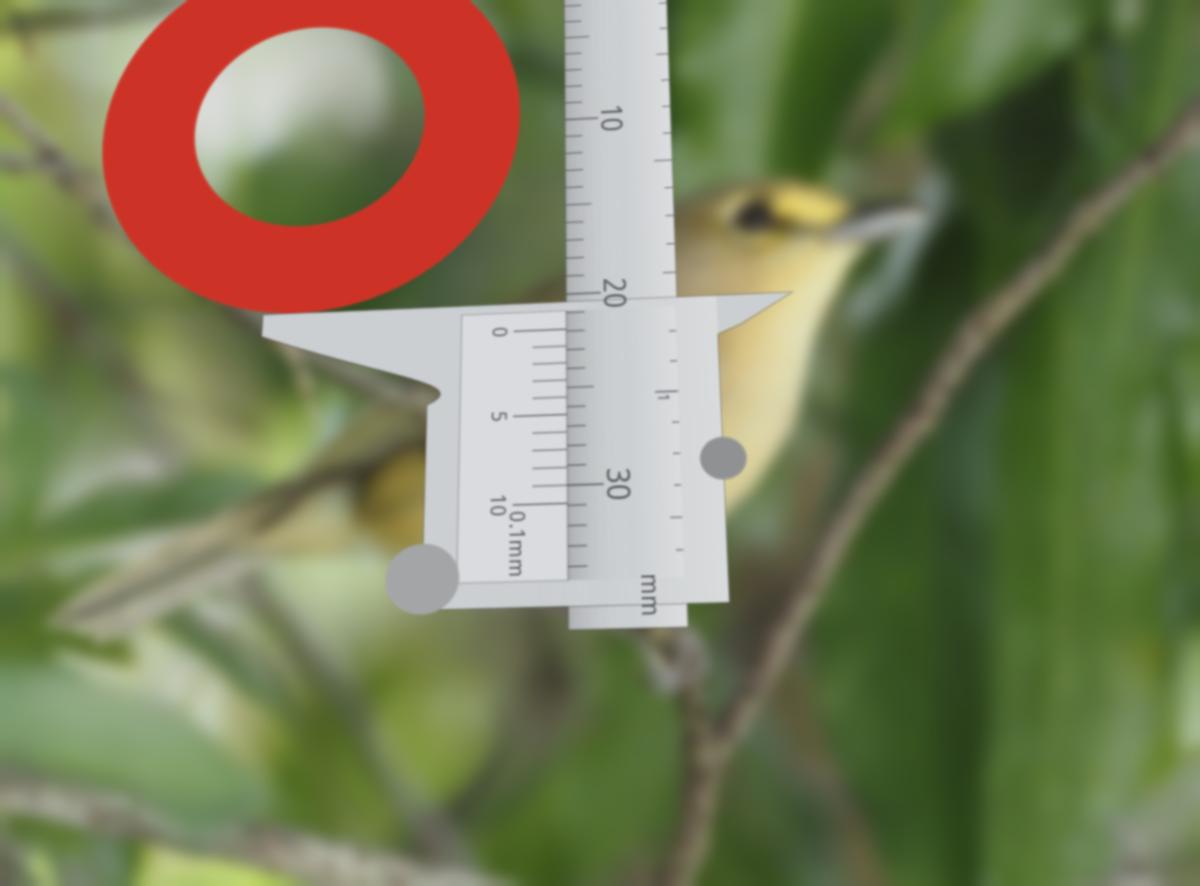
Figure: 21.9mm
